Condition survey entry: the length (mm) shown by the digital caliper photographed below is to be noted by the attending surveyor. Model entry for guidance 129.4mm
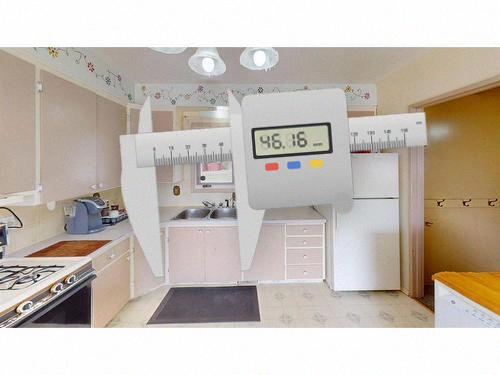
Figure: 46.16mm
